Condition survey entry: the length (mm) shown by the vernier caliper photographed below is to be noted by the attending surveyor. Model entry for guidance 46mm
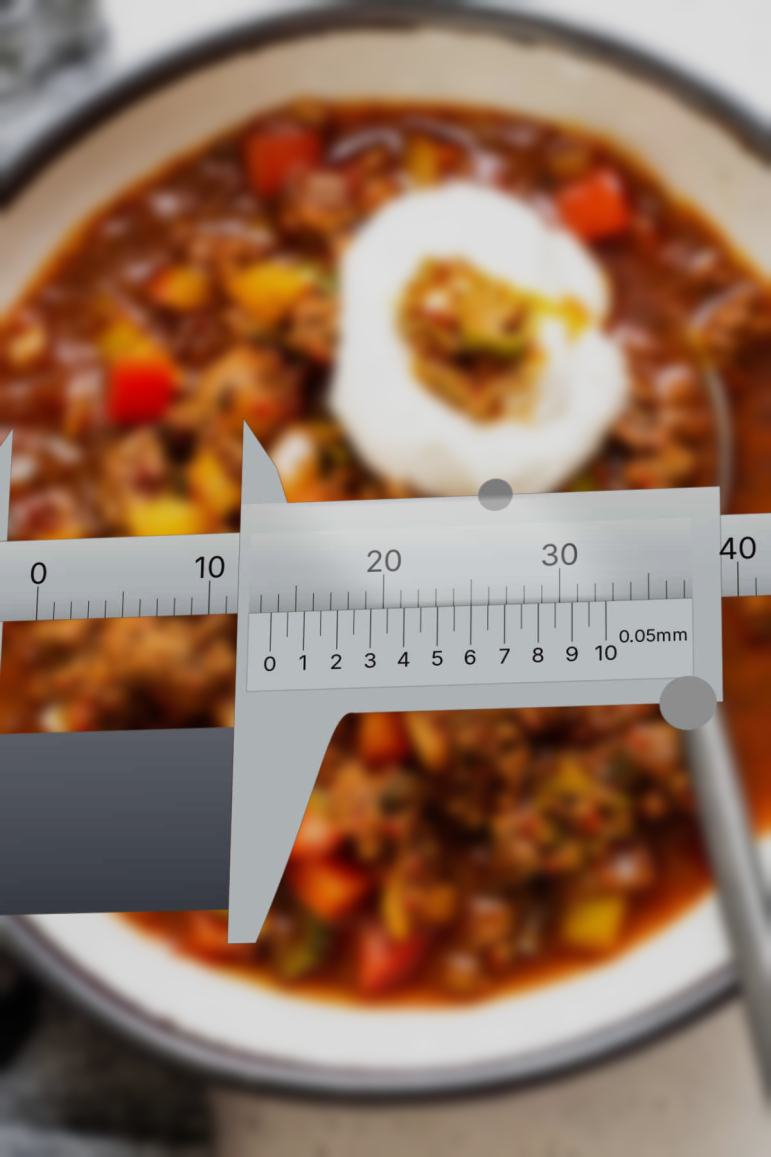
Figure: 13.6mm
